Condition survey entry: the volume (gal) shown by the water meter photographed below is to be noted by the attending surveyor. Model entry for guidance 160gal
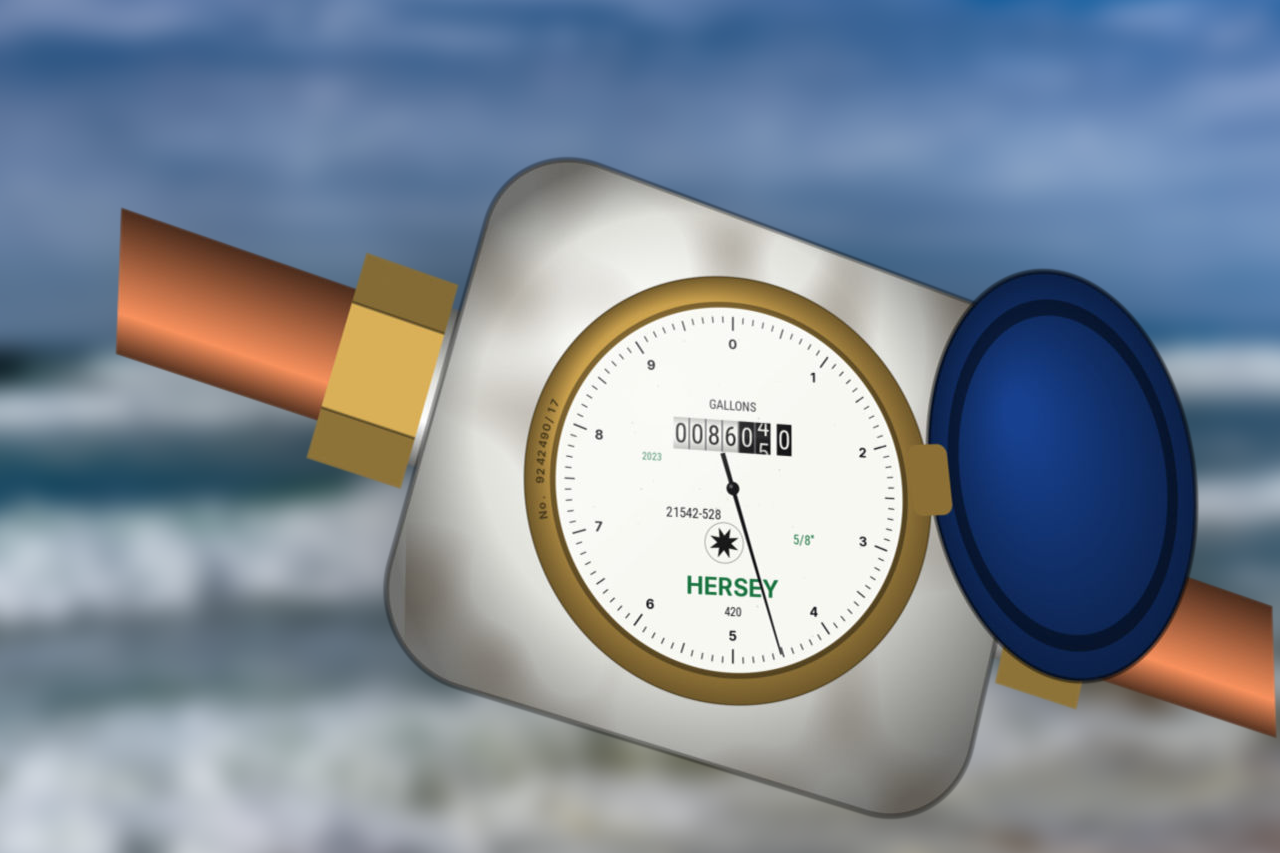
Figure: 86044.5gal
